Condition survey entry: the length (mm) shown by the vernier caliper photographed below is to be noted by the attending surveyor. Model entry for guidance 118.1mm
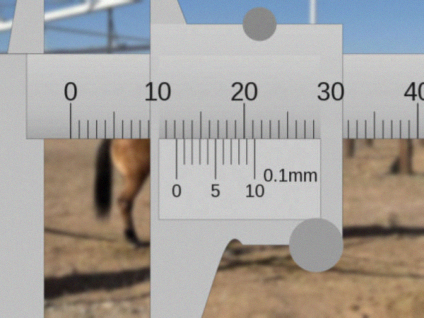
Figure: 12.2mm
